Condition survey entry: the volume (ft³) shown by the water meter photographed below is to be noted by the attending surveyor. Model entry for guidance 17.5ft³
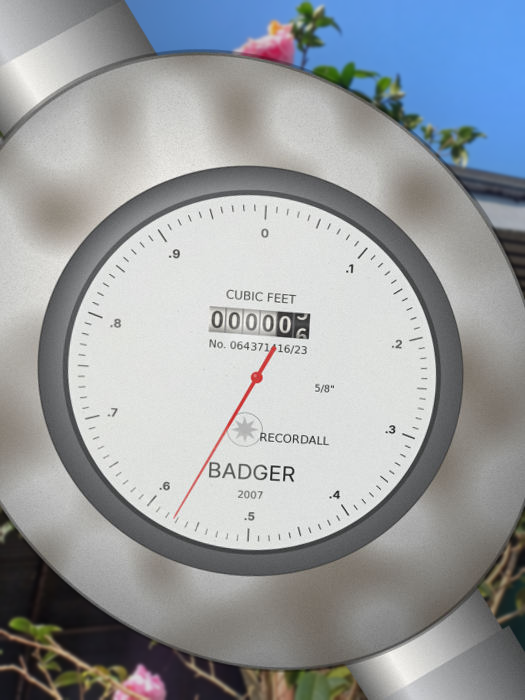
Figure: 5.57ft³
